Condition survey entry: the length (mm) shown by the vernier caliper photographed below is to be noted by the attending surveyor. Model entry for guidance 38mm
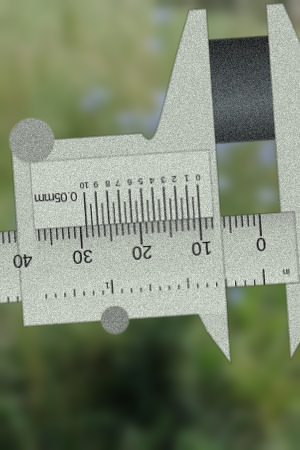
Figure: 10.0mm
